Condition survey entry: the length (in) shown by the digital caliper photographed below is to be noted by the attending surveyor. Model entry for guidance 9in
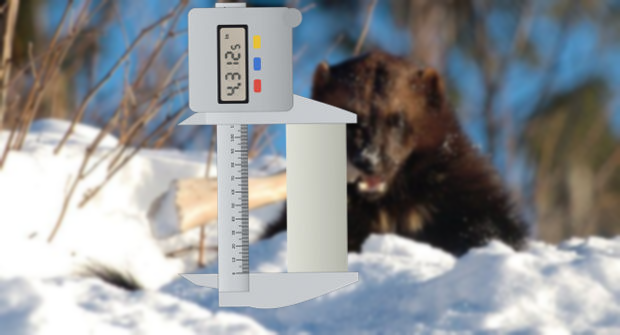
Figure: 4.3125in
